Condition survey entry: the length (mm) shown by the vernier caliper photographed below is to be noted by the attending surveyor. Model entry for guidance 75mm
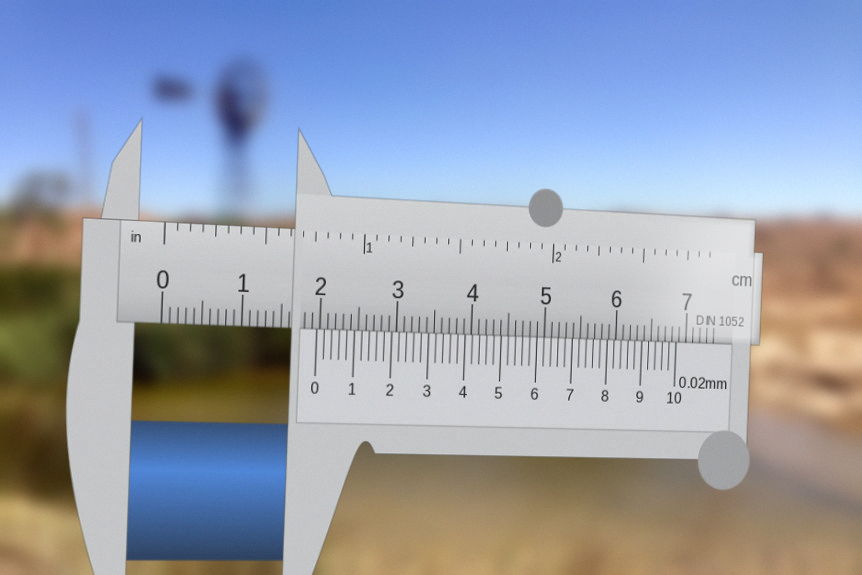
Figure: 19.6mm
